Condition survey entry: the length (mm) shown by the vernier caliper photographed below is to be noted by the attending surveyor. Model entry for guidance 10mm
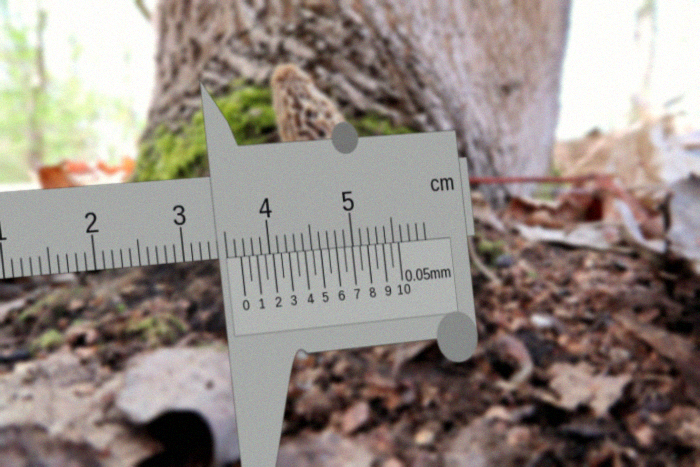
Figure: 36.6mm
